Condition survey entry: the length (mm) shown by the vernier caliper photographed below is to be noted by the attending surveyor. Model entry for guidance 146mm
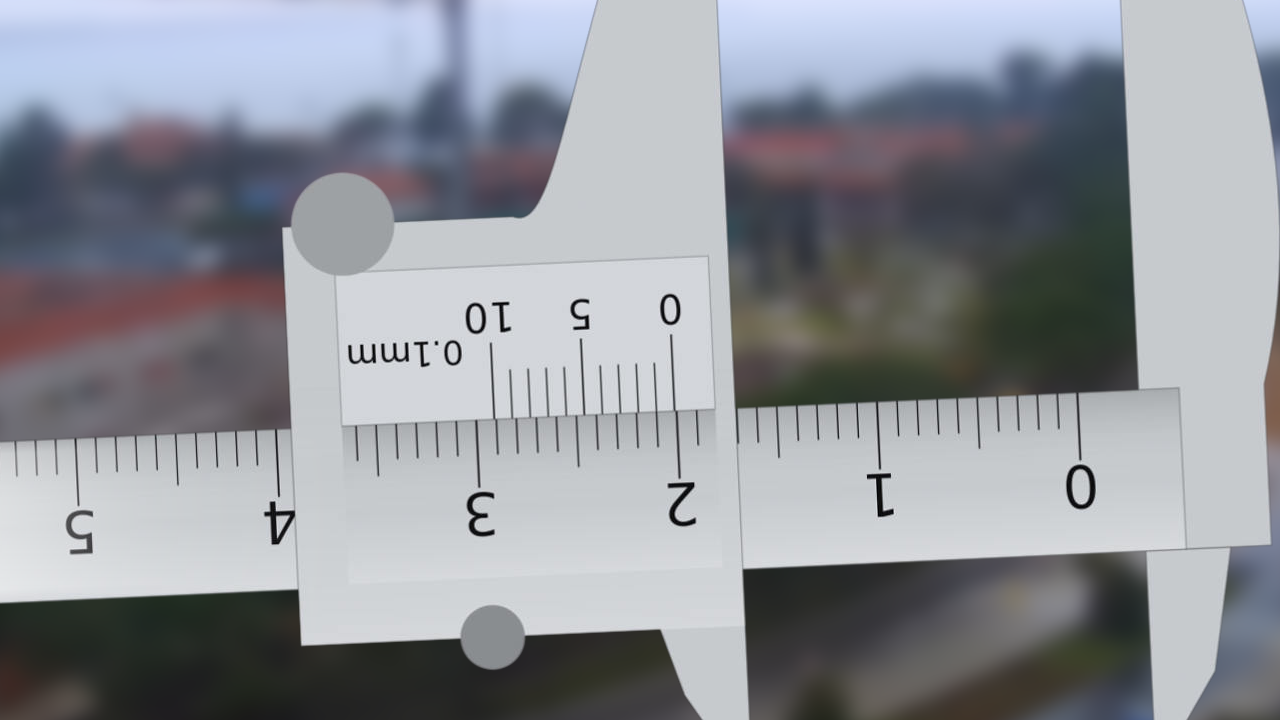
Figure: 20.1mm
